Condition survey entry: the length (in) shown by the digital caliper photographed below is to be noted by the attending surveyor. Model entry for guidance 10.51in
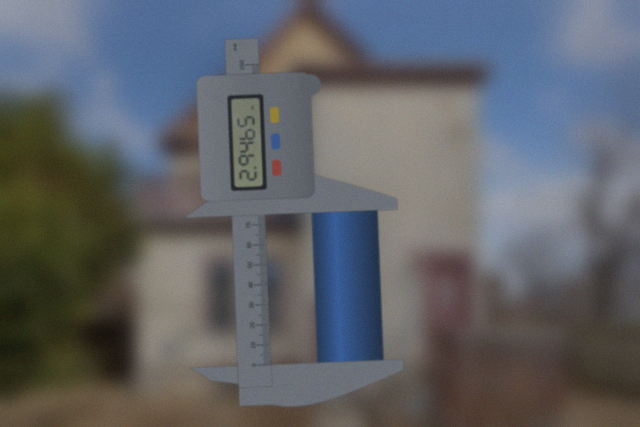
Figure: 2.9465in
